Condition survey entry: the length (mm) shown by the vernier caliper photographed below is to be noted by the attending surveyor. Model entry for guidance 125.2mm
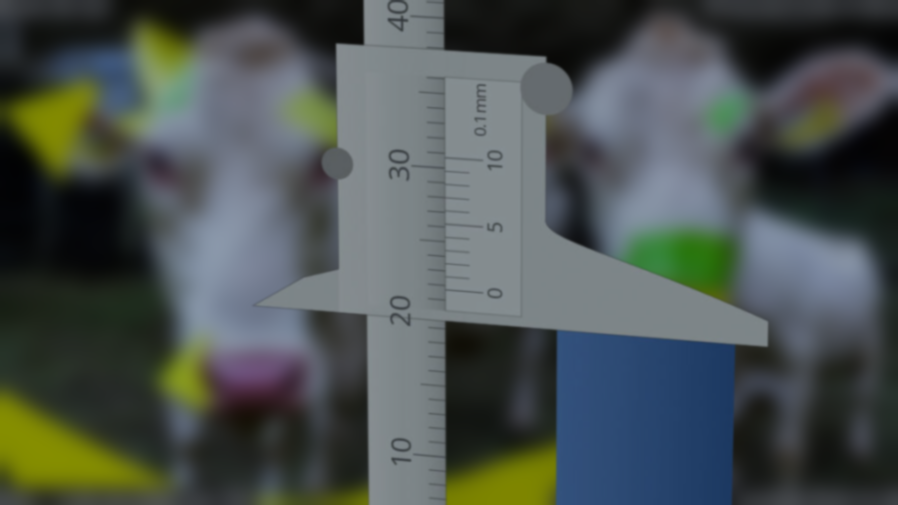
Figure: 21.7mm
